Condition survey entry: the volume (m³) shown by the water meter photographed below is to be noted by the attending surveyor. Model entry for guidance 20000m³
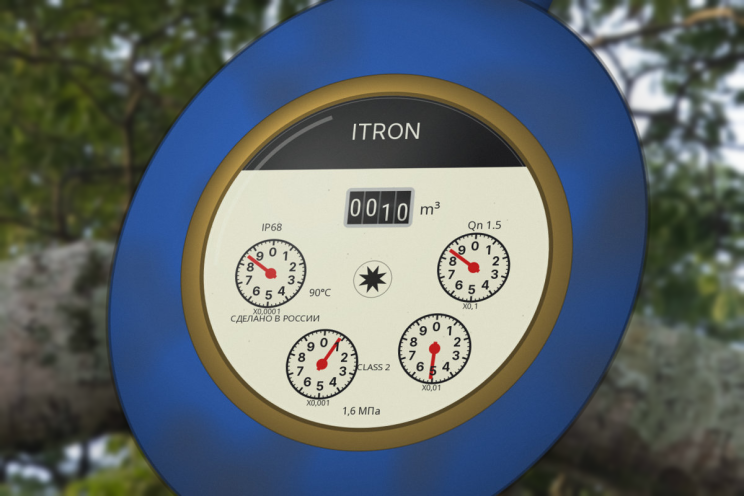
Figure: 9.8508m³
